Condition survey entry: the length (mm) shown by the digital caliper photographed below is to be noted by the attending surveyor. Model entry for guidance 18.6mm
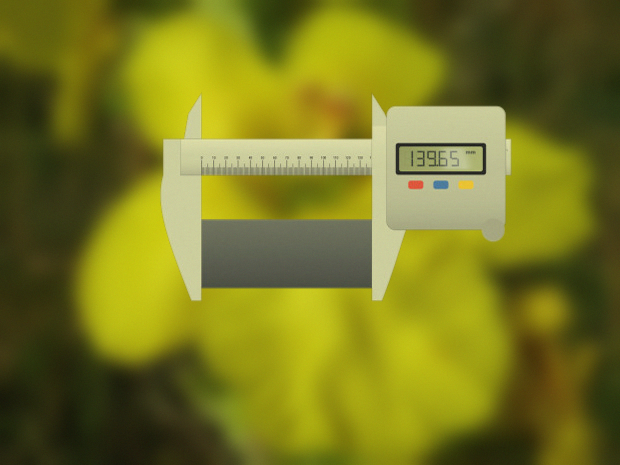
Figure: 139.65mm
